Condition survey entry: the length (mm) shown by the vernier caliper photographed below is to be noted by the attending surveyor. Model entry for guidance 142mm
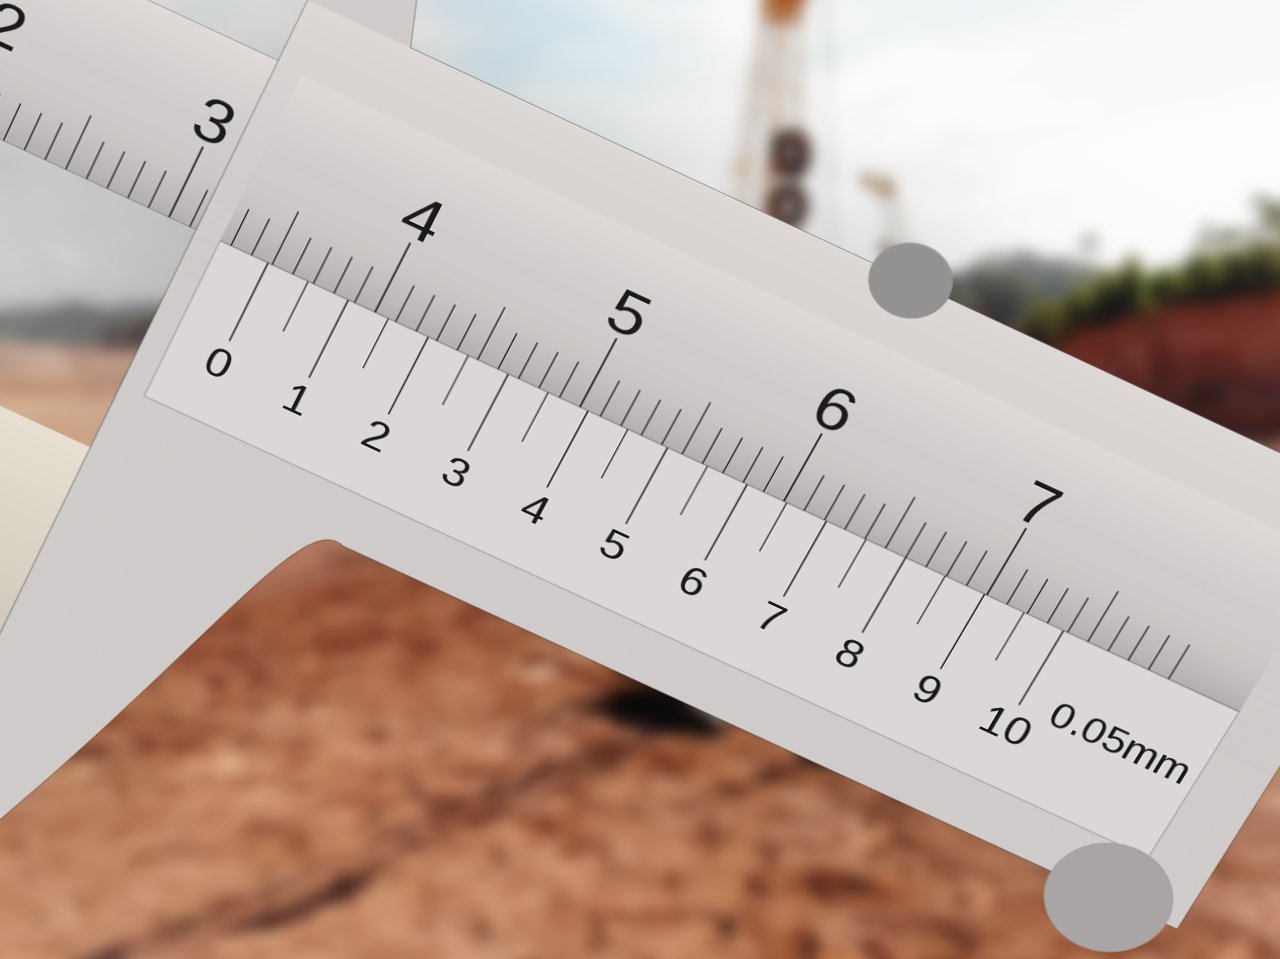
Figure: 34.8mm
